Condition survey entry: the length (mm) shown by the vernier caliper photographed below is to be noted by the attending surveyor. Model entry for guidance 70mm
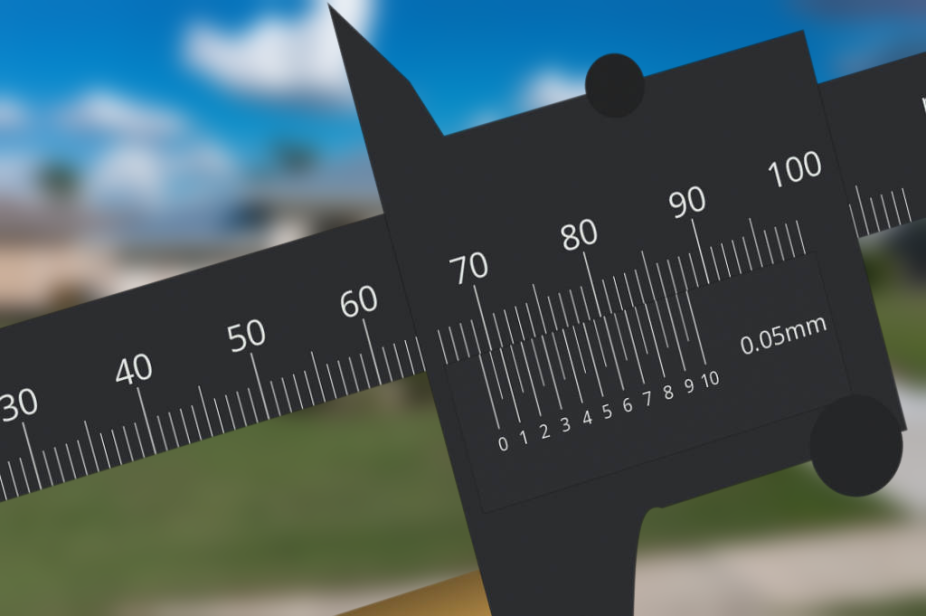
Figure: 68.9mm
